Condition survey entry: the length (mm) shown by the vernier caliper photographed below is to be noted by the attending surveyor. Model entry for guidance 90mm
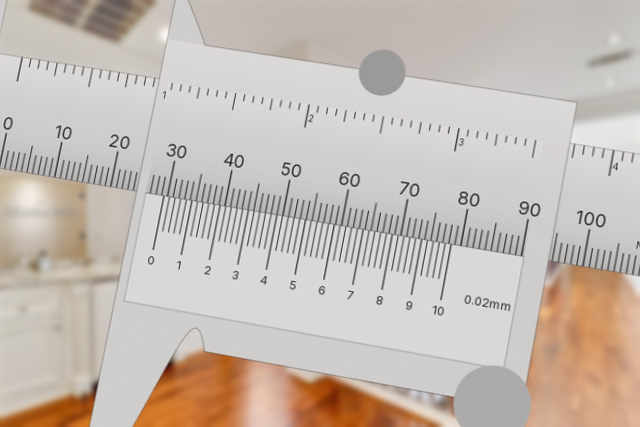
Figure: 29.4mm
